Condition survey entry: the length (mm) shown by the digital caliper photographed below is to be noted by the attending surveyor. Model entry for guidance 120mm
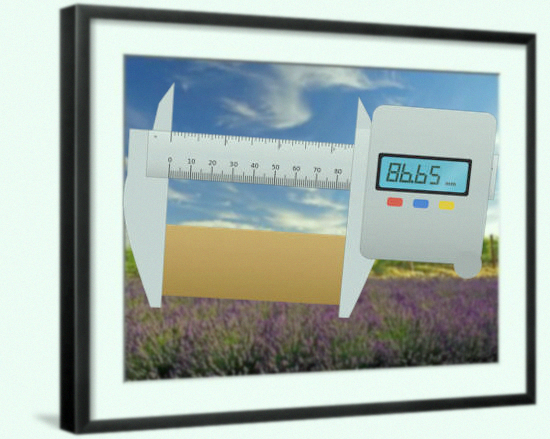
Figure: 86.65mm
